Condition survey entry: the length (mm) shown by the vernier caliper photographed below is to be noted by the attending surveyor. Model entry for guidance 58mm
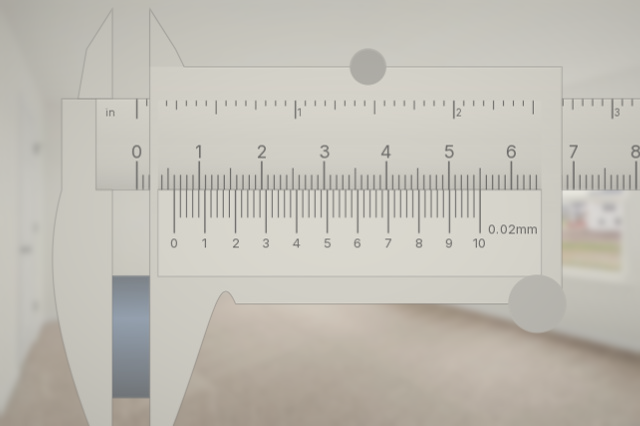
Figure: 6.0mm
